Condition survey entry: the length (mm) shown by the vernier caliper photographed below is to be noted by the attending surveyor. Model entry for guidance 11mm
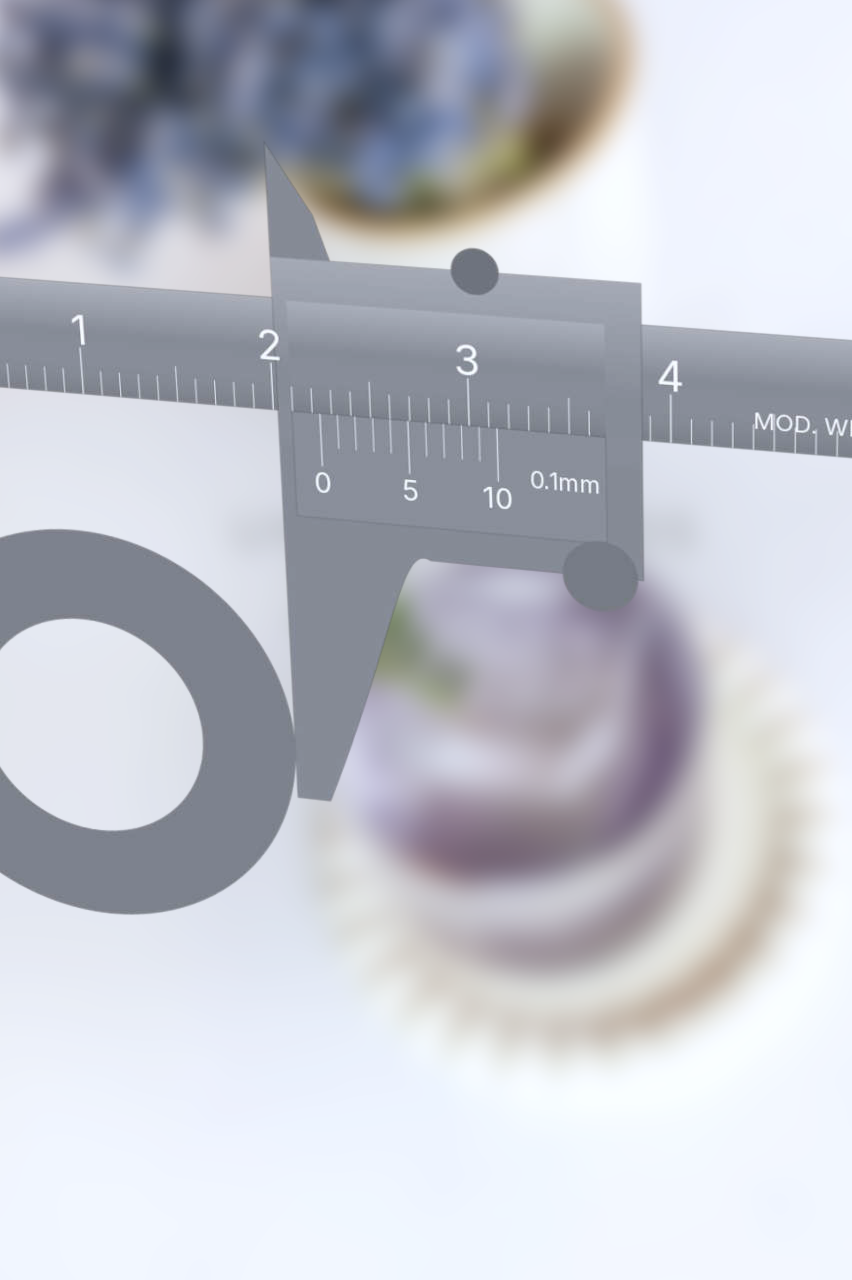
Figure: 22.4mm
